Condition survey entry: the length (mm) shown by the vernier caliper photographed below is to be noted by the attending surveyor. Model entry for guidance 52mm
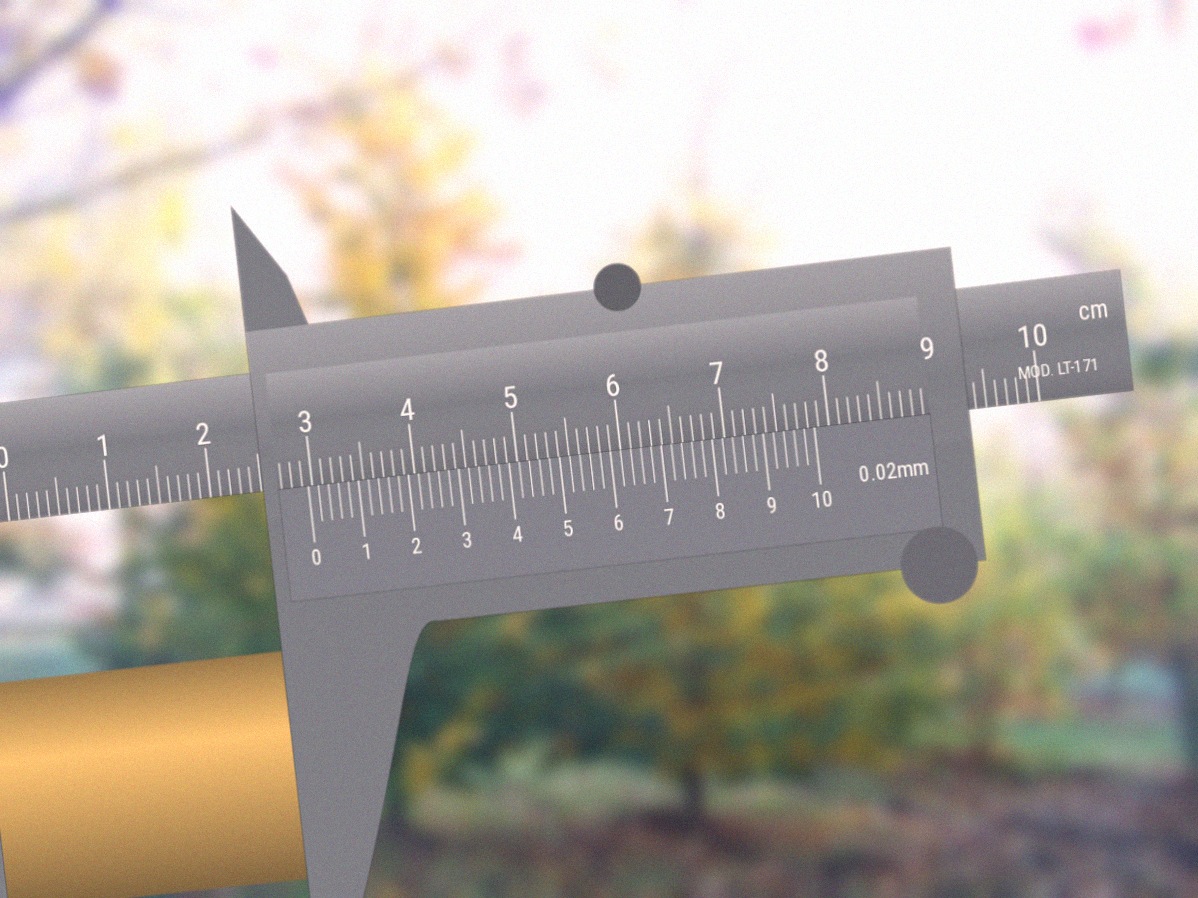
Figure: 29.6mm
